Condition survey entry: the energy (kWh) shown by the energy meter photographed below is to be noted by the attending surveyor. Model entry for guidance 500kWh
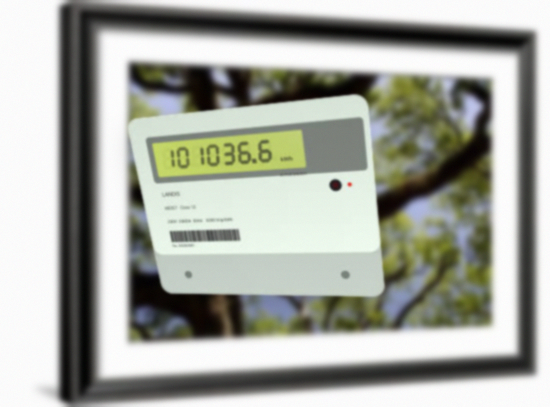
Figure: 101036.6kWh
